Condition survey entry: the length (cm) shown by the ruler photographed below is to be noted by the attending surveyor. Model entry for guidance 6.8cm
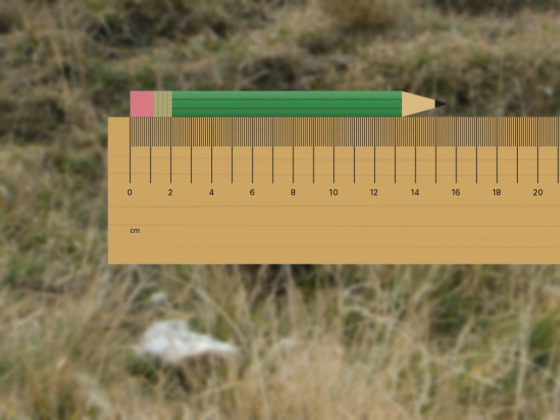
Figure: 15.5cm
